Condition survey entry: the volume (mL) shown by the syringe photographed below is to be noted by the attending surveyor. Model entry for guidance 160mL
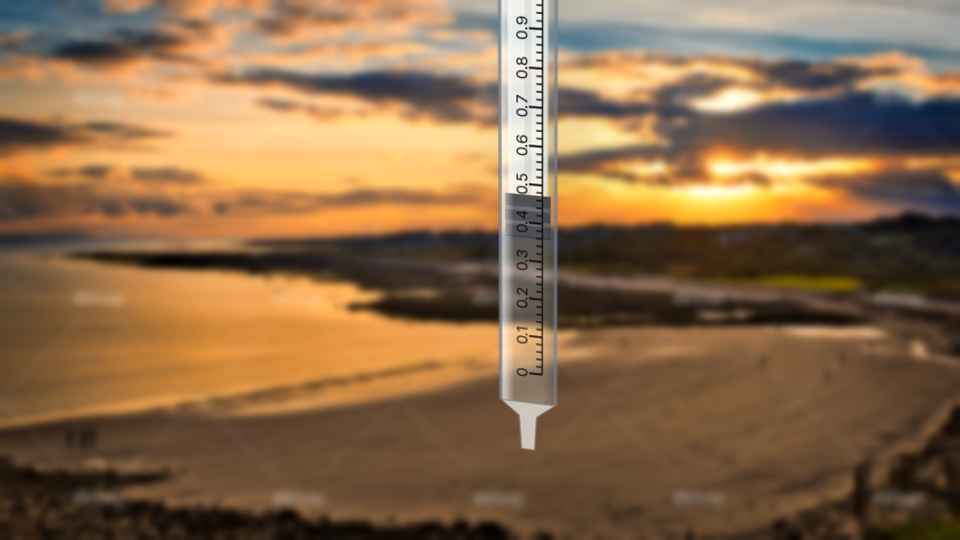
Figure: 0.36mL
